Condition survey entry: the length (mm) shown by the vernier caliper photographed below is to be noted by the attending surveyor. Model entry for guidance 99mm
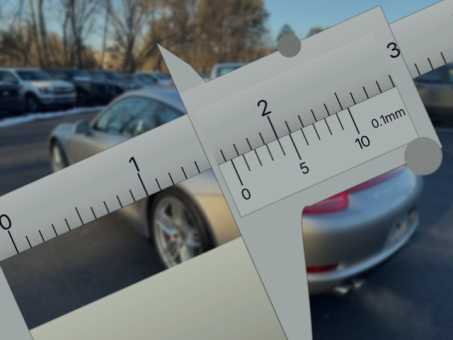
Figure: 16.4mm
